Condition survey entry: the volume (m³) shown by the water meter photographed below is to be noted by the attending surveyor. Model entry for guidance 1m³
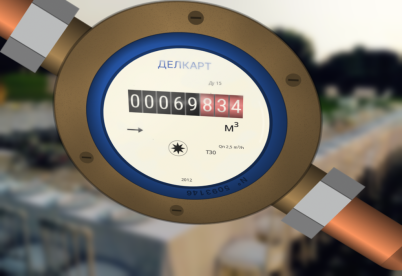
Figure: 69.834m³
